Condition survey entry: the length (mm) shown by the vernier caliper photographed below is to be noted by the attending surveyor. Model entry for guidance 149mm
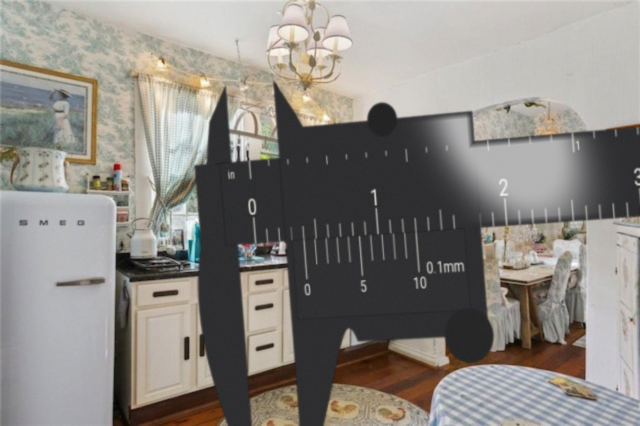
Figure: 4.0mm
